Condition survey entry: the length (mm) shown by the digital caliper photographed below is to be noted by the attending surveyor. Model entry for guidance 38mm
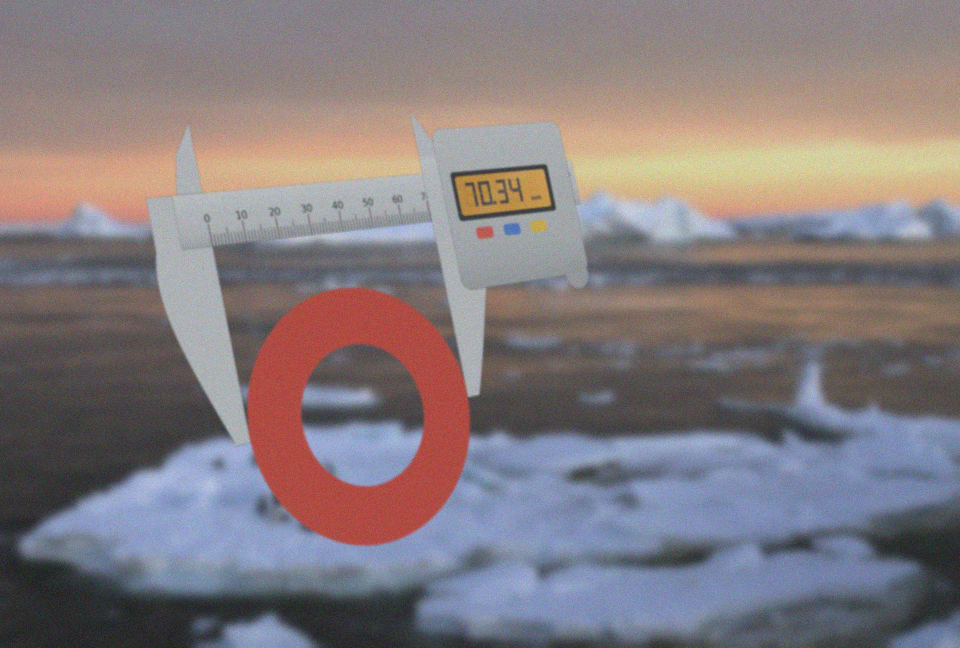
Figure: 70.34mm
